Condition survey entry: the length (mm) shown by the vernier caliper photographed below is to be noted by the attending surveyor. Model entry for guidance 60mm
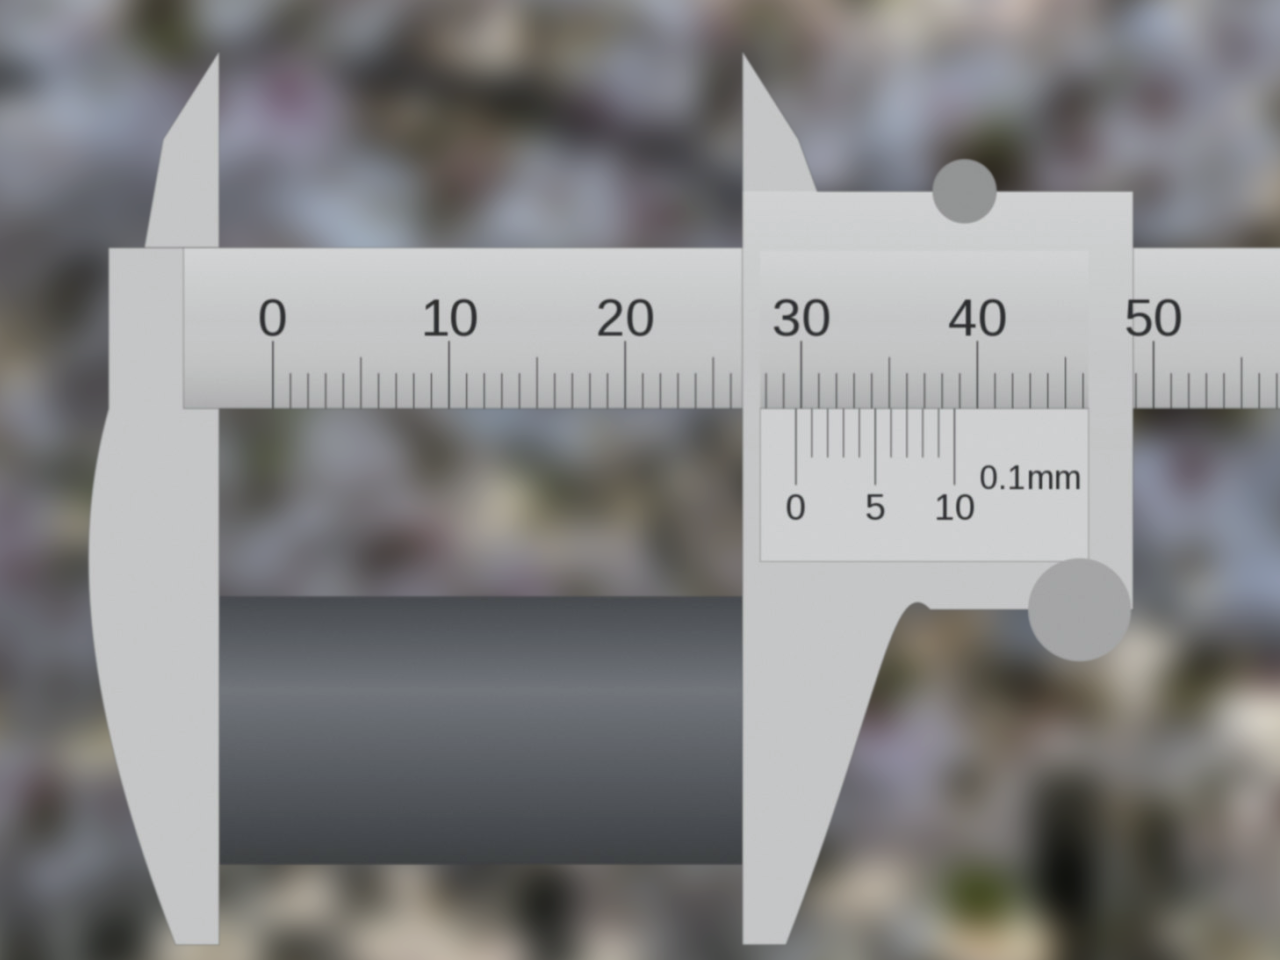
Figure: 29.7mm
